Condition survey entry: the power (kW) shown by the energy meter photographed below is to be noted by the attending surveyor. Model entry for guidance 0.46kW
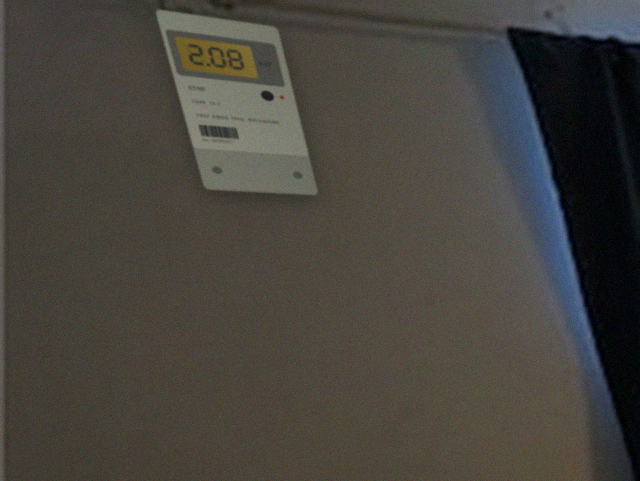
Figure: 2.08kW
